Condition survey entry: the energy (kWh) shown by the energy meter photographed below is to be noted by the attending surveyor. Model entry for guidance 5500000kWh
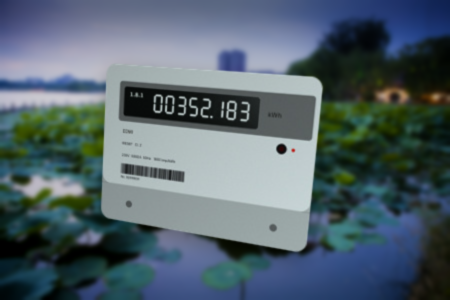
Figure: 352.183kWh
